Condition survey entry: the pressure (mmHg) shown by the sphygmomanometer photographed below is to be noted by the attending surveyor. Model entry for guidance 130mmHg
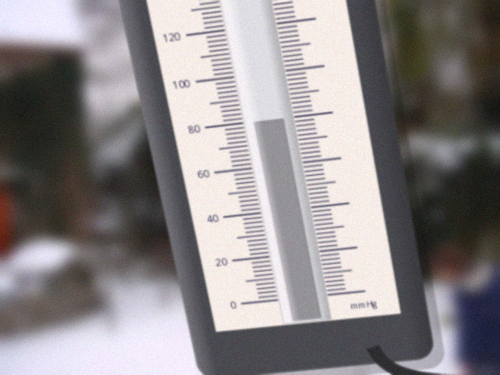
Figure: 80mmHg
